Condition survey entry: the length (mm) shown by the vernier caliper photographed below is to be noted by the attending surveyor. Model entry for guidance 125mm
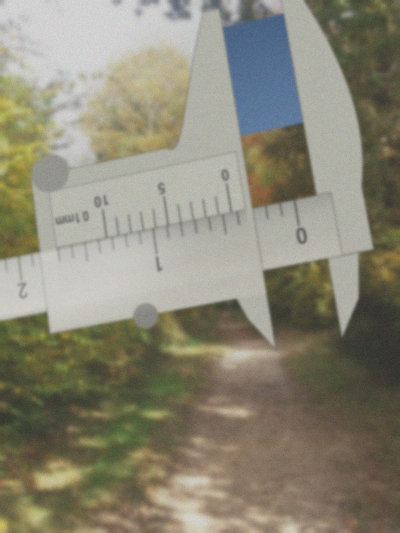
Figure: 4.4mm
